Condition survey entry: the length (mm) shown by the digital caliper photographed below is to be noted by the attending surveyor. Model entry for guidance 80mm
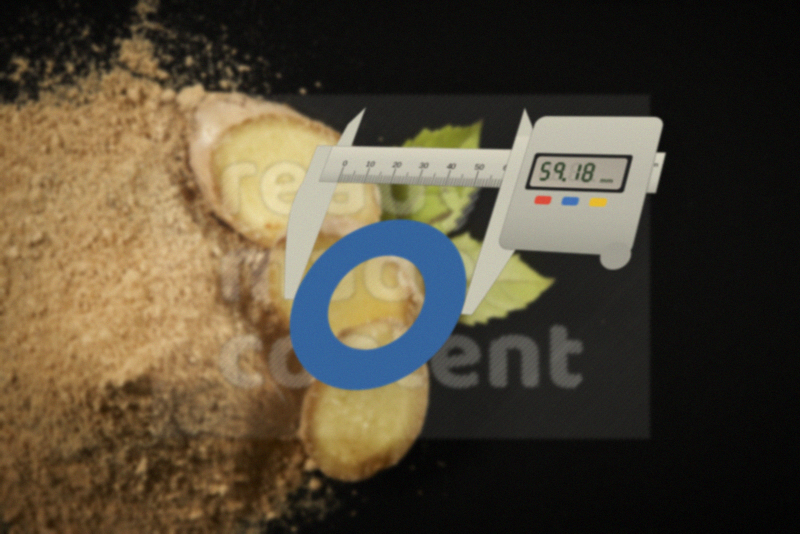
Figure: 59.18mm
